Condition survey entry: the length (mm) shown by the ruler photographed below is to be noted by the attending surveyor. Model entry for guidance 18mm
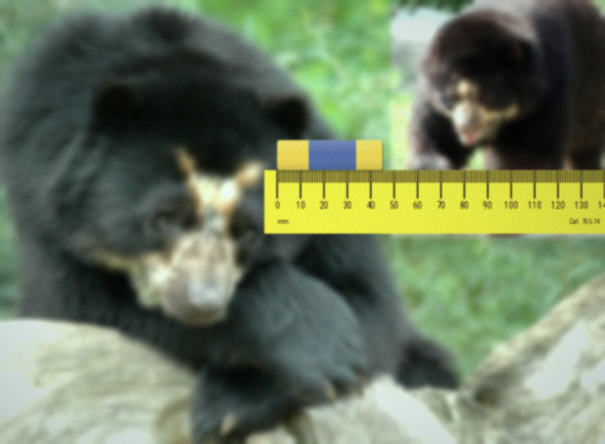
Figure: 45mm
